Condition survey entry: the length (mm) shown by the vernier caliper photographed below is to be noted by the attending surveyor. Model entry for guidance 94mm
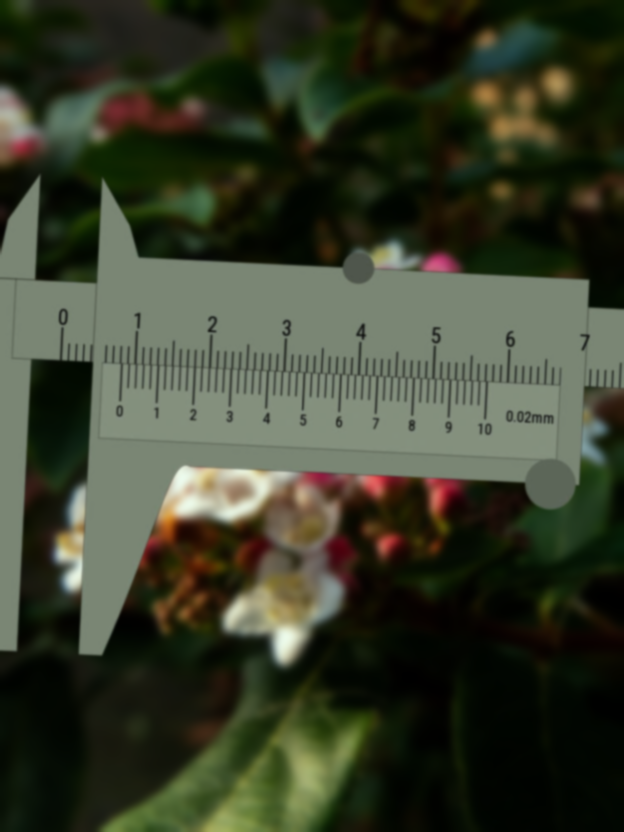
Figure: 8.2mm
